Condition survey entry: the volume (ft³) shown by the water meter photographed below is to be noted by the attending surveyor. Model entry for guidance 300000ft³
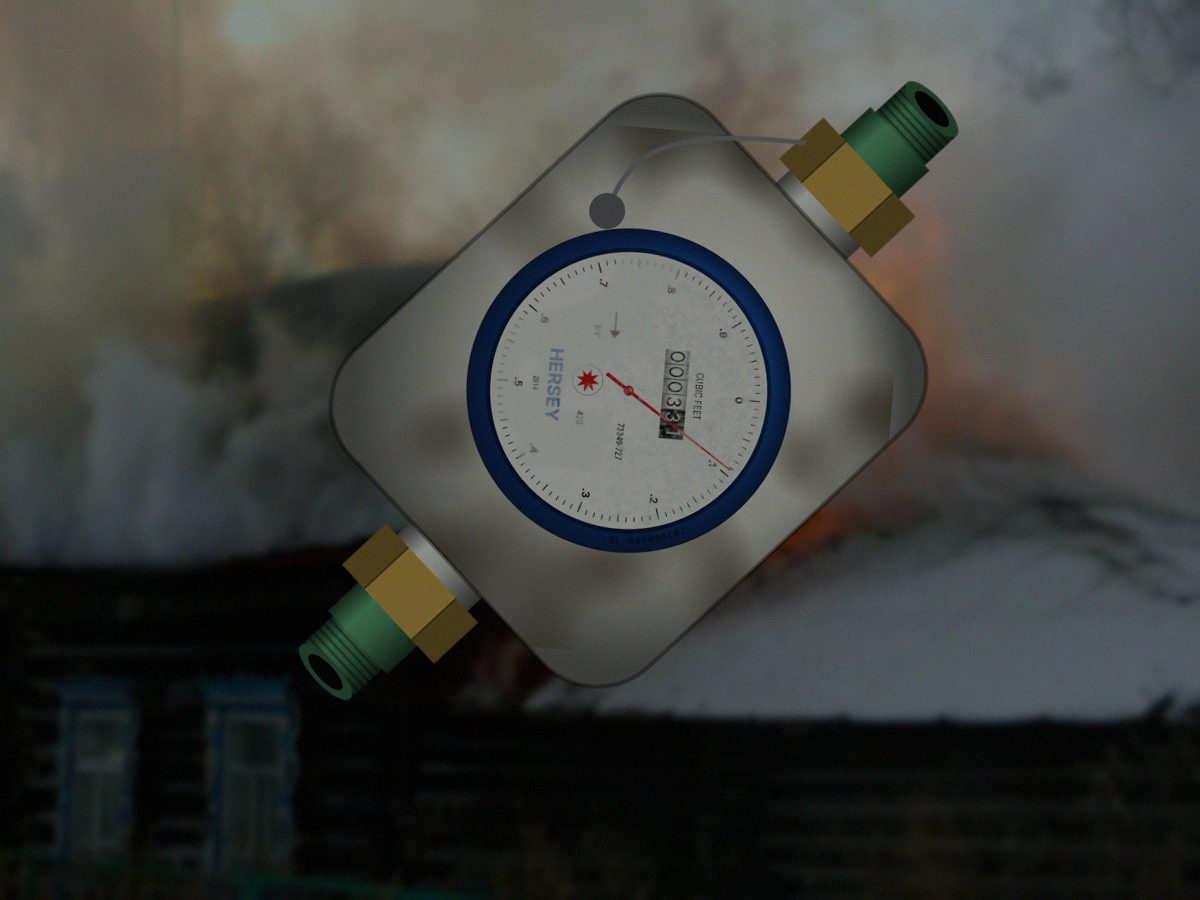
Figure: 331.09ft³
